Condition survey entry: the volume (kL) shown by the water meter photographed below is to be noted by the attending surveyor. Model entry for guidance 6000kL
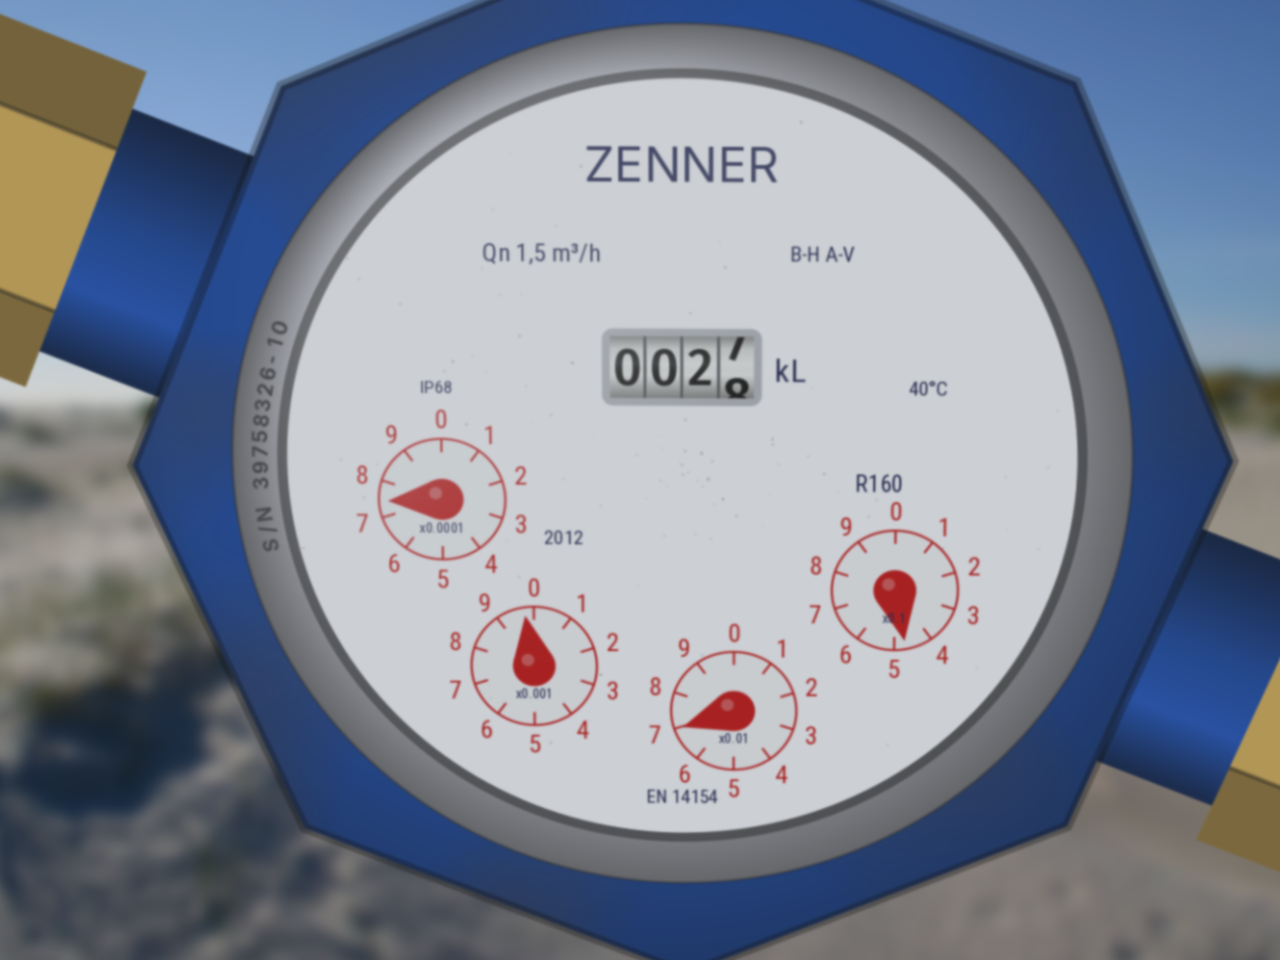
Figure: 27.4697kL
